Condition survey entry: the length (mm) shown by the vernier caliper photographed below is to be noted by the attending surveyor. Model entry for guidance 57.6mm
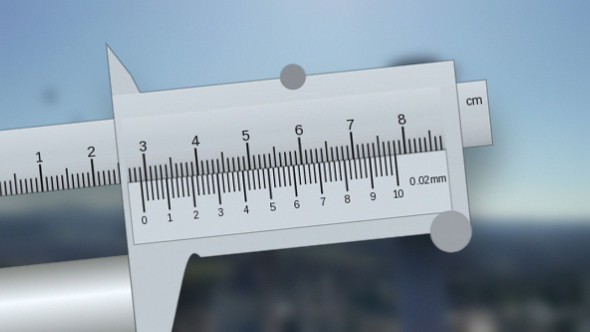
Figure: 29.0mm
